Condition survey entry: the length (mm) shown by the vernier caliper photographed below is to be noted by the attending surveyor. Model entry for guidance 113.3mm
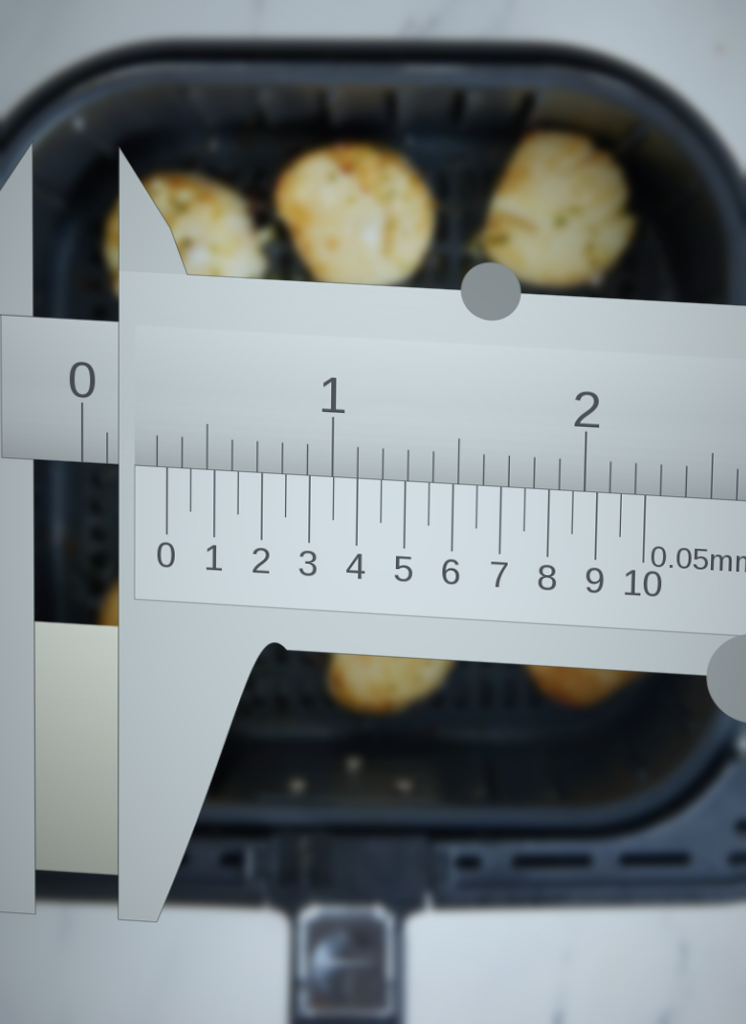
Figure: 3.40mm
